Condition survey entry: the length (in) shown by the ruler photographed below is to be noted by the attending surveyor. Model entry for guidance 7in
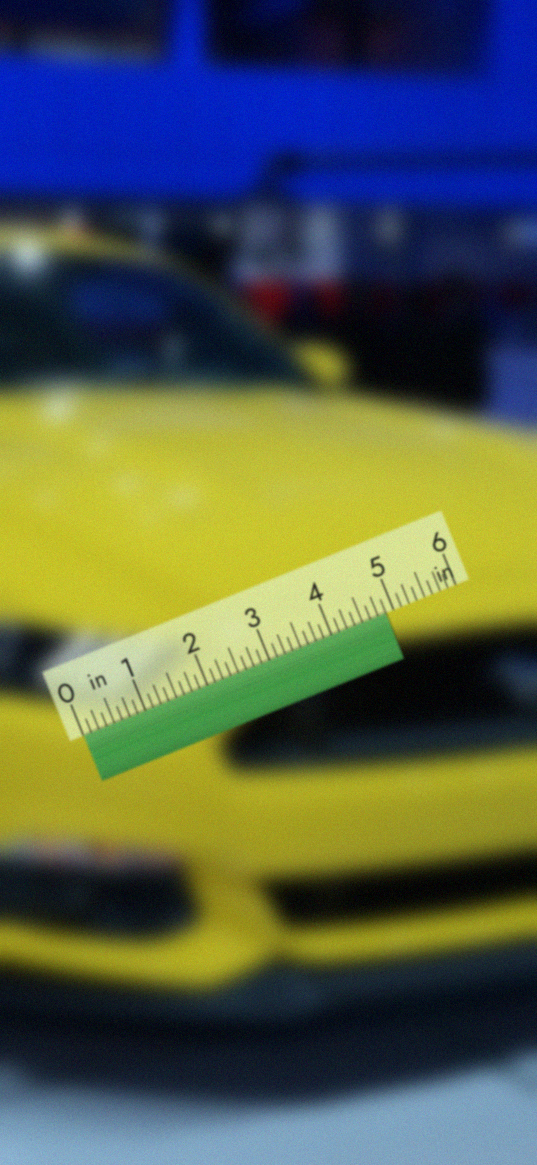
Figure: 4.875in
